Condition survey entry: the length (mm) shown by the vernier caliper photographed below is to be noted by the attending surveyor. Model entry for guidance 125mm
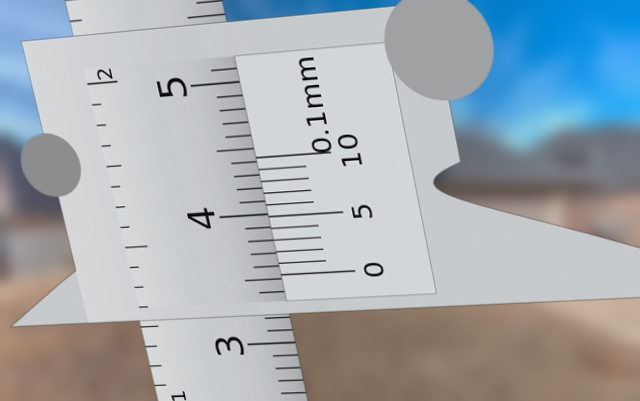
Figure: 35.3mm
